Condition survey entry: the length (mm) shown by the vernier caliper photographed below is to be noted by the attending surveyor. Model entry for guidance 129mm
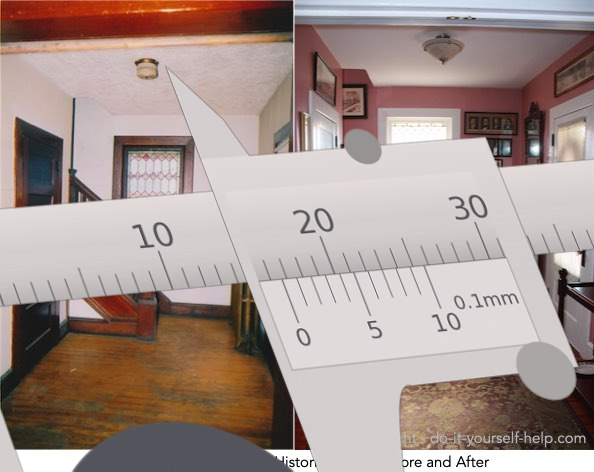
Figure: 16.7mm
